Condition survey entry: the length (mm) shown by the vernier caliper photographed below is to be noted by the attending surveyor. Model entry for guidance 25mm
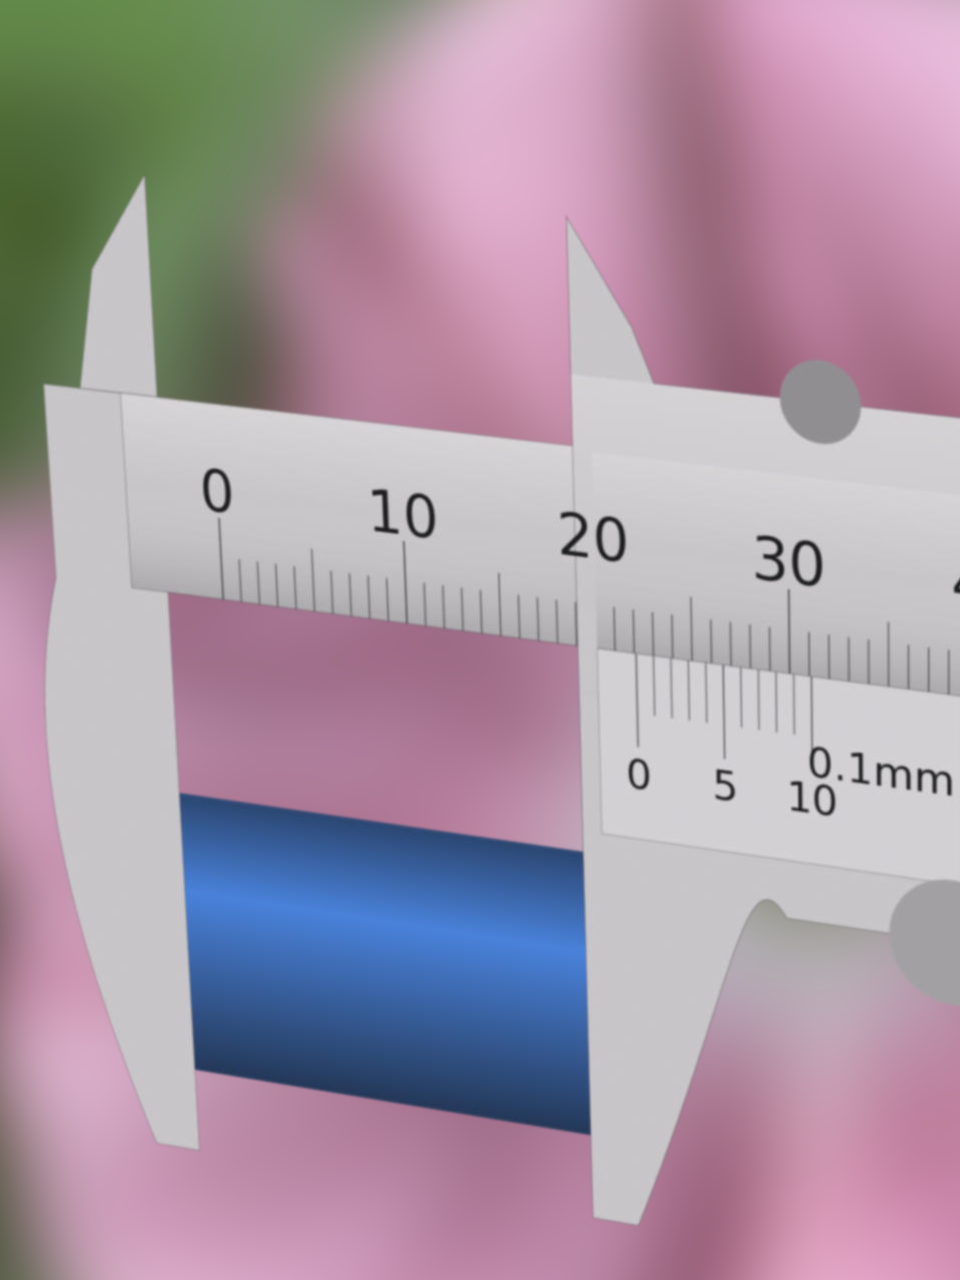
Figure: 22.1mm
